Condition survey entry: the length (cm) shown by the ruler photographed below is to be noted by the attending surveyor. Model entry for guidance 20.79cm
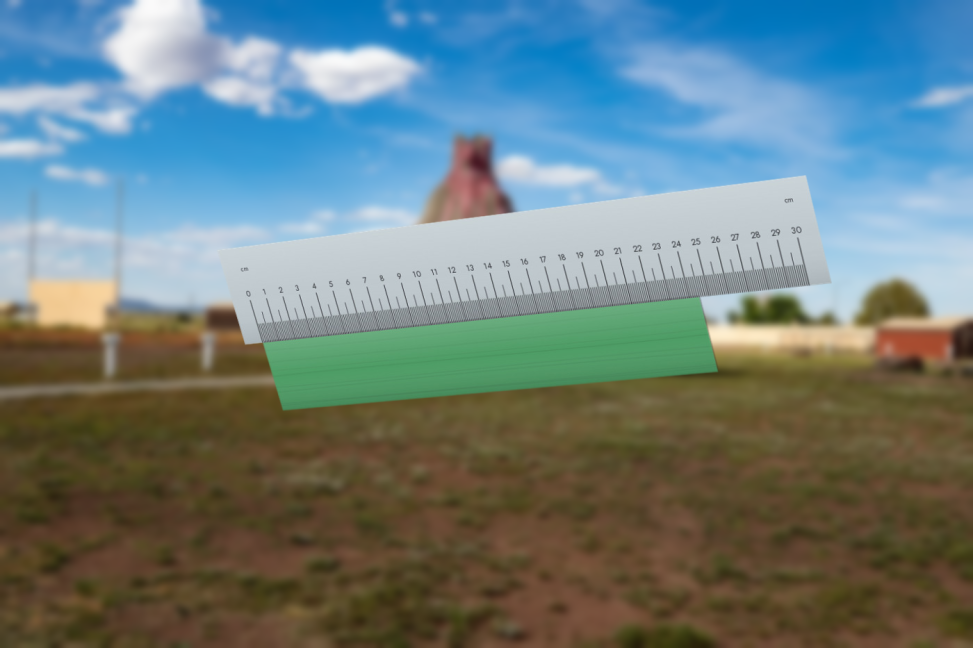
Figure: 24.5cm
